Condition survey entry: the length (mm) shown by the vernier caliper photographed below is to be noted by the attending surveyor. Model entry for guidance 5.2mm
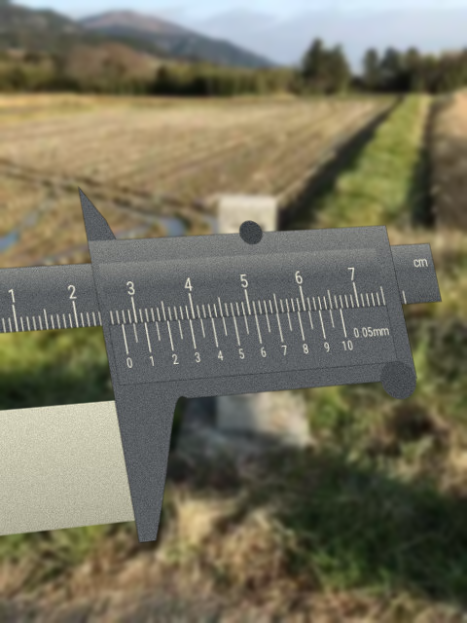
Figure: 27.6mm
